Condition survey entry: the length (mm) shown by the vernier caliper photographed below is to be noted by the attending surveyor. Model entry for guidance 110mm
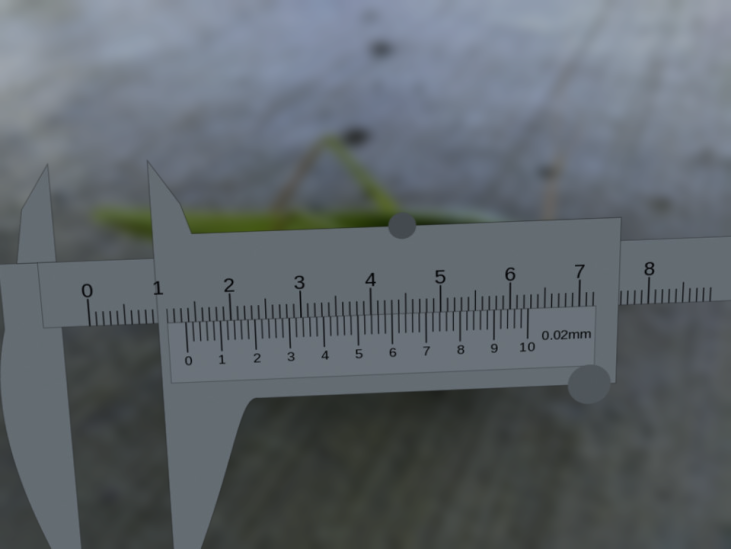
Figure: 13.6mm
